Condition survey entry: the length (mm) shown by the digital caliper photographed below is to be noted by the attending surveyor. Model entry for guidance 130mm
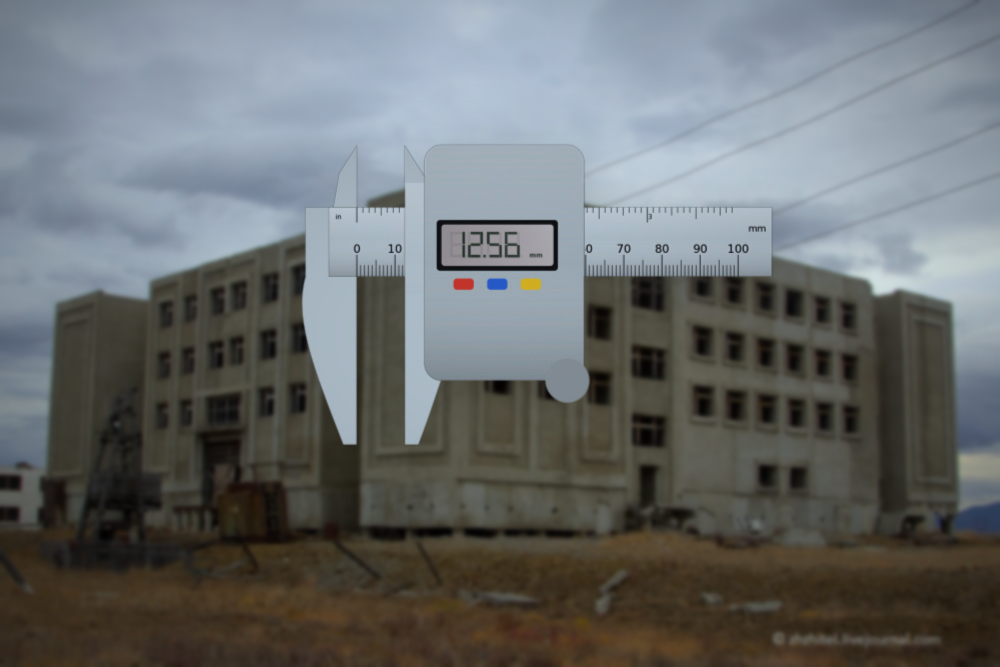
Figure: 12.56mm
